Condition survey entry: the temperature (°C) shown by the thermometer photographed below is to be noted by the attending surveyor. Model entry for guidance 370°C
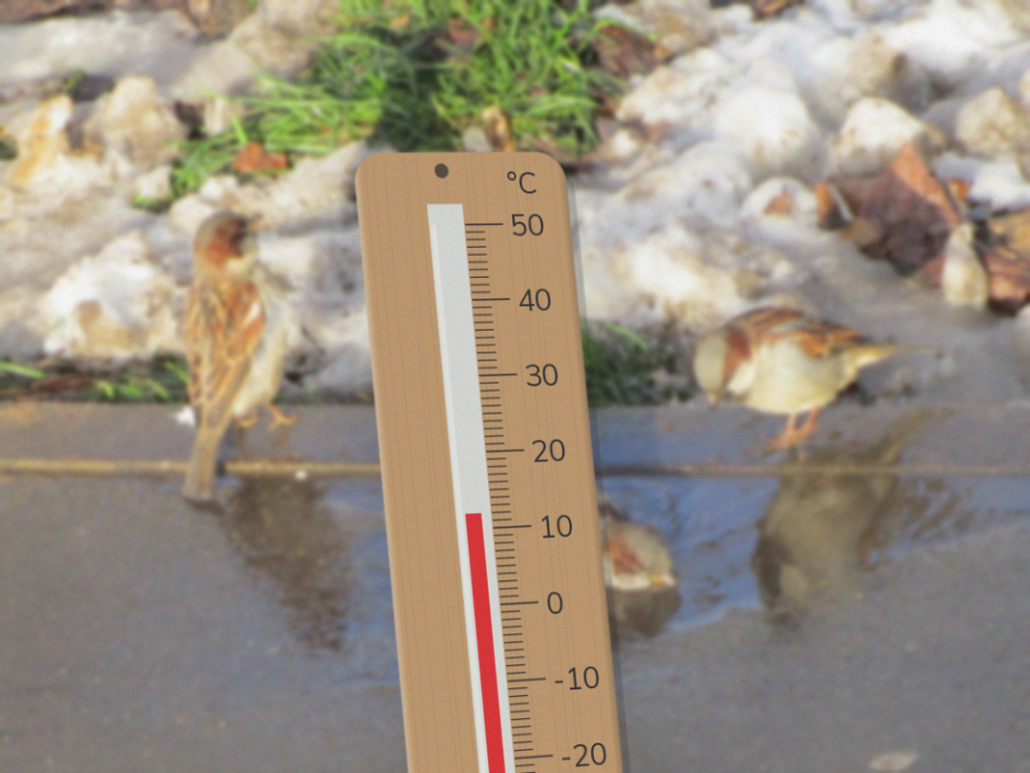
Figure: 12°C
